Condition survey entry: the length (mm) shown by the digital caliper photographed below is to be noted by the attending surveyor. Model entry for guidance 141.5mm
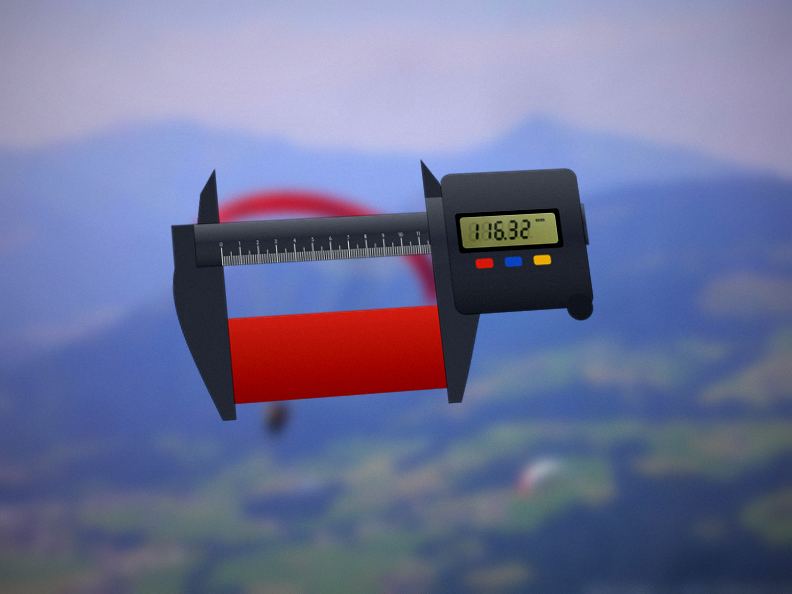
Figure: 116.32mm
